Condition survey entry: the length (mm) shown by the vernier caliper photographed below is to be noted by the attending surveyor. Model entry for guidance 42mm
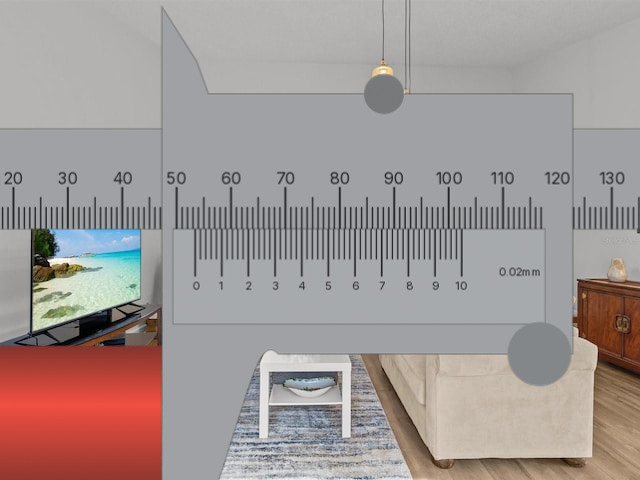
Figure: 53.4mm
